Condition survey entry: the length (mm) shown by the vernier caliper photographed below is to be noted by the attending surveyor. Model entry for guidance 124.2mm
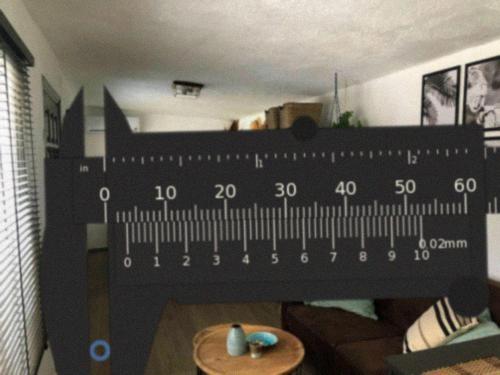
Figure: 3.5mm
